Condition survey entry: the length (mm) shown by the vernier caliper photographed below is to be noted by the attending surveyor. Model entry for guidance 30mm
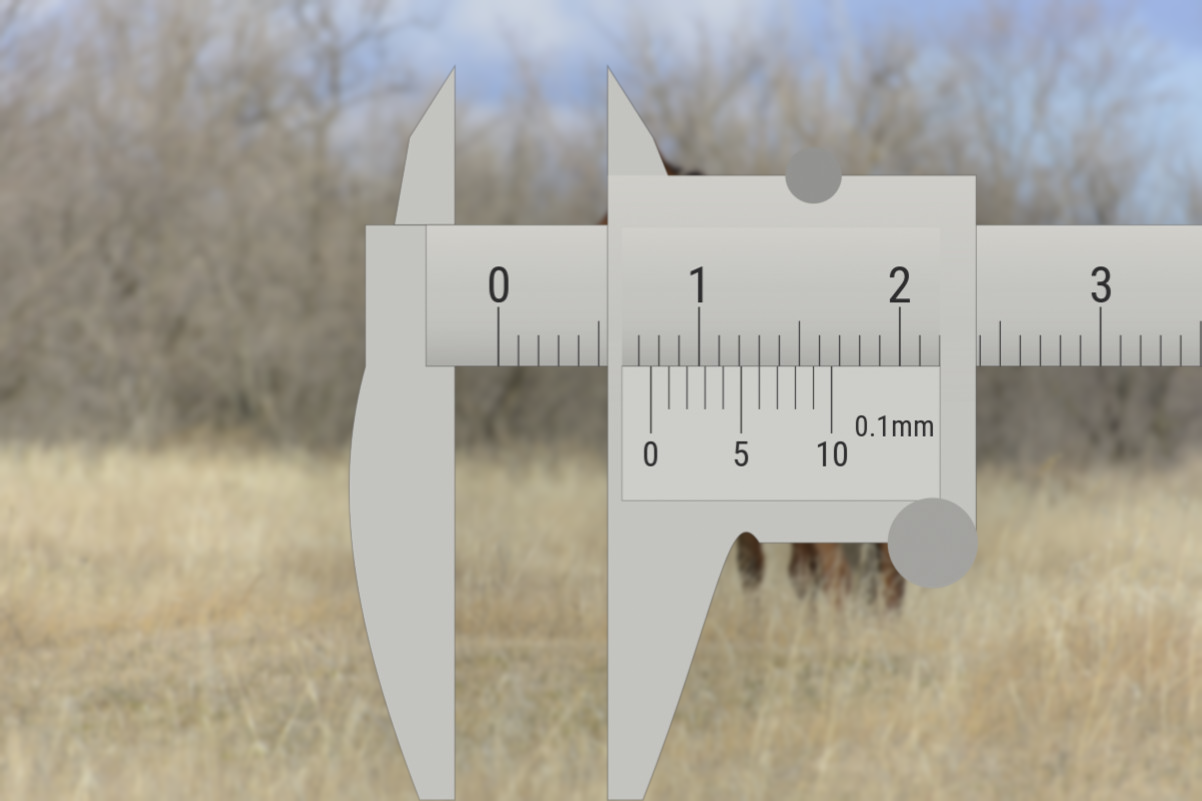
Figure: 7.6mm
